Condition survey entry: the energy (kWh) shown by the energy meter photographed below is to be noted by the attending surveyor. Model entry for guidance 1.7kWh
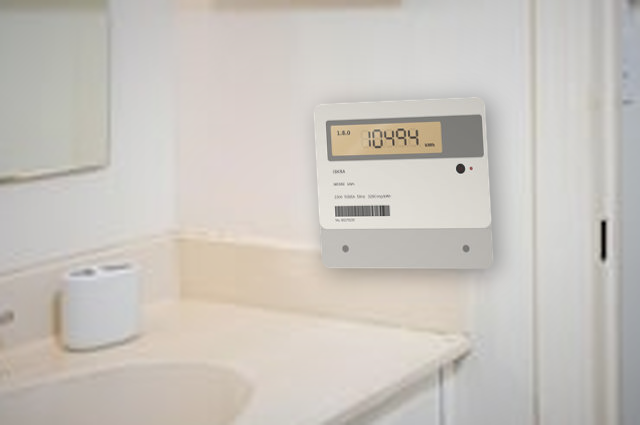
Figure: 10494kWh
